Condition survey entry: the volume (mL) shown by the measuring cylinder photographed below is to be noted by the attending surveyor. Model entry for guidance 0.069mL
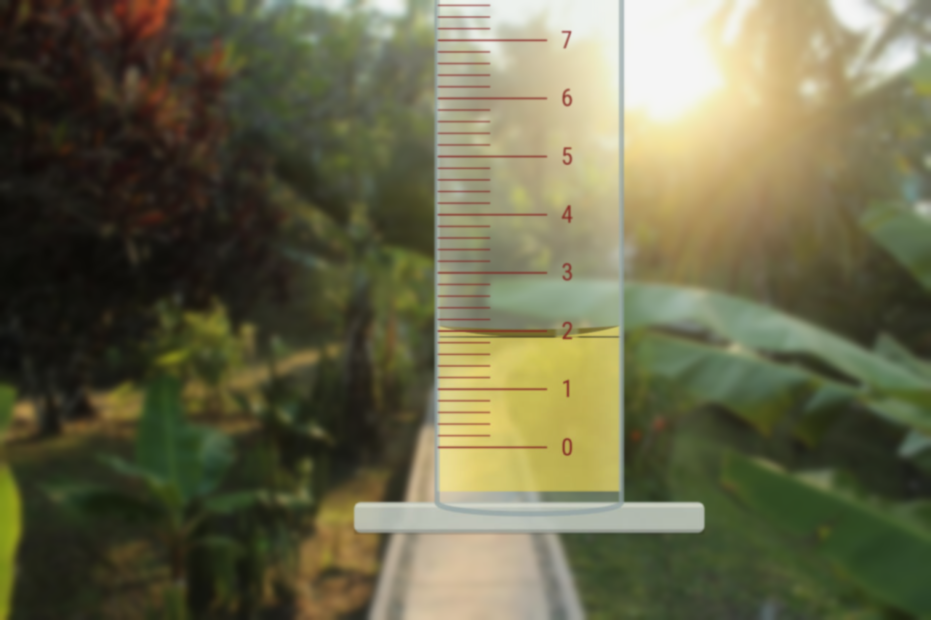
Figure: 1.9mL
